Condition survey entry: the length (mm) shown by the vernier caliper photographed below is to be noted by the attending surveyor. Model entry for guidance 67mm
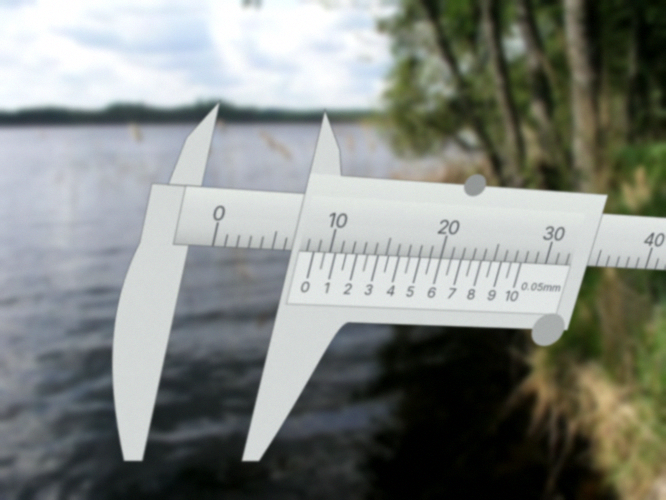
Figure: 8.6mm
